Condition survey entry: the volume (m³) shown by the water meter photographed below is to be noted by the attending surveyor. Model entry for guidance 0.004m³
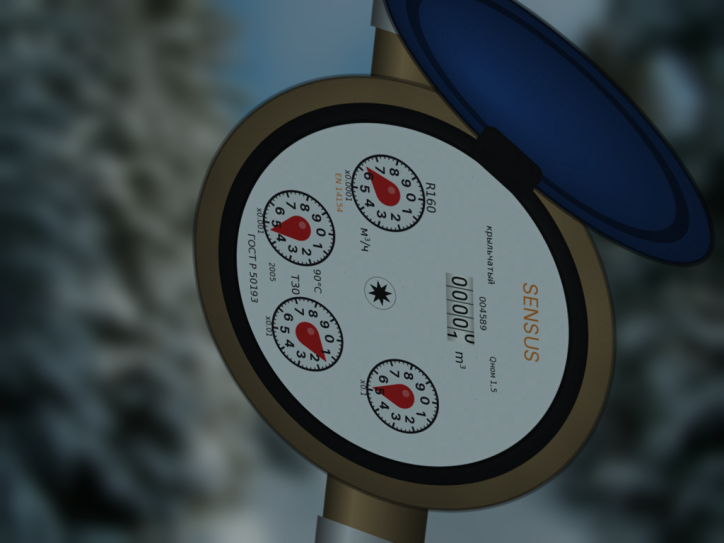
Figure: 0.5146m³
